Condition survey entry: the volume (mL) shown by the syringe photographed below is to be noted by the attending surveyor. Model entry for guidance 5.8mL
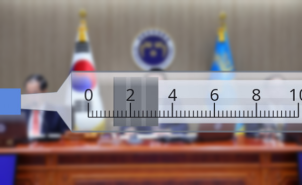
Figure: 1.2mL
